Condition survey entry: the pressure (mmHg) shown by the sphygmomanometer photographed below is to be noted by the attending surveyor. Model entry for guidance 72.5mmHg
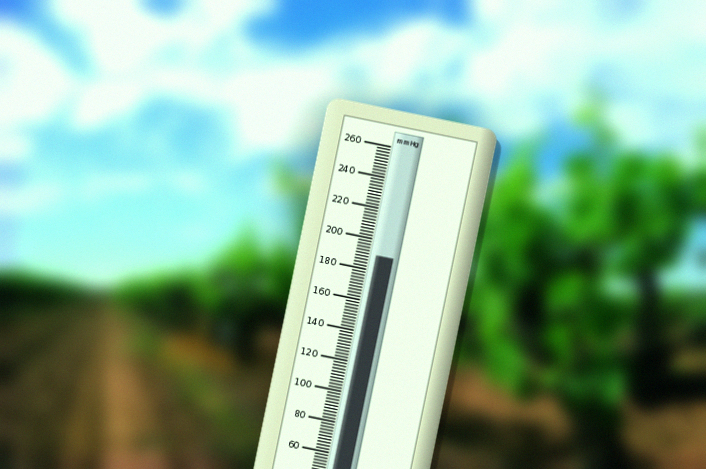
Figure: 190mmHg
